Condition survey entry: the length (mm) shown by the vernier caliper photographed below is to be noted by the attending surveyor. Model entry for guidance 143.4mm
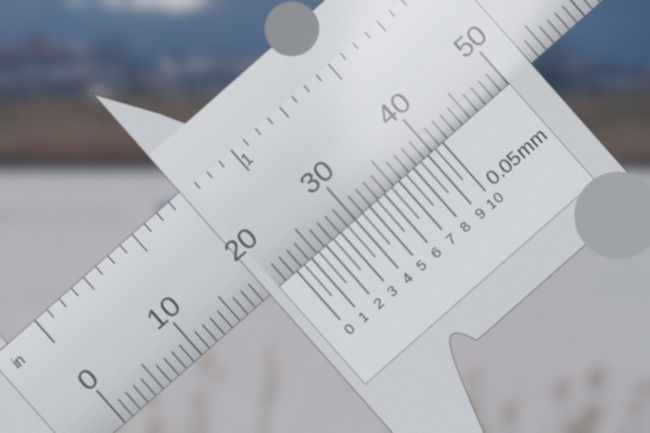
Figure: 22.4mm
